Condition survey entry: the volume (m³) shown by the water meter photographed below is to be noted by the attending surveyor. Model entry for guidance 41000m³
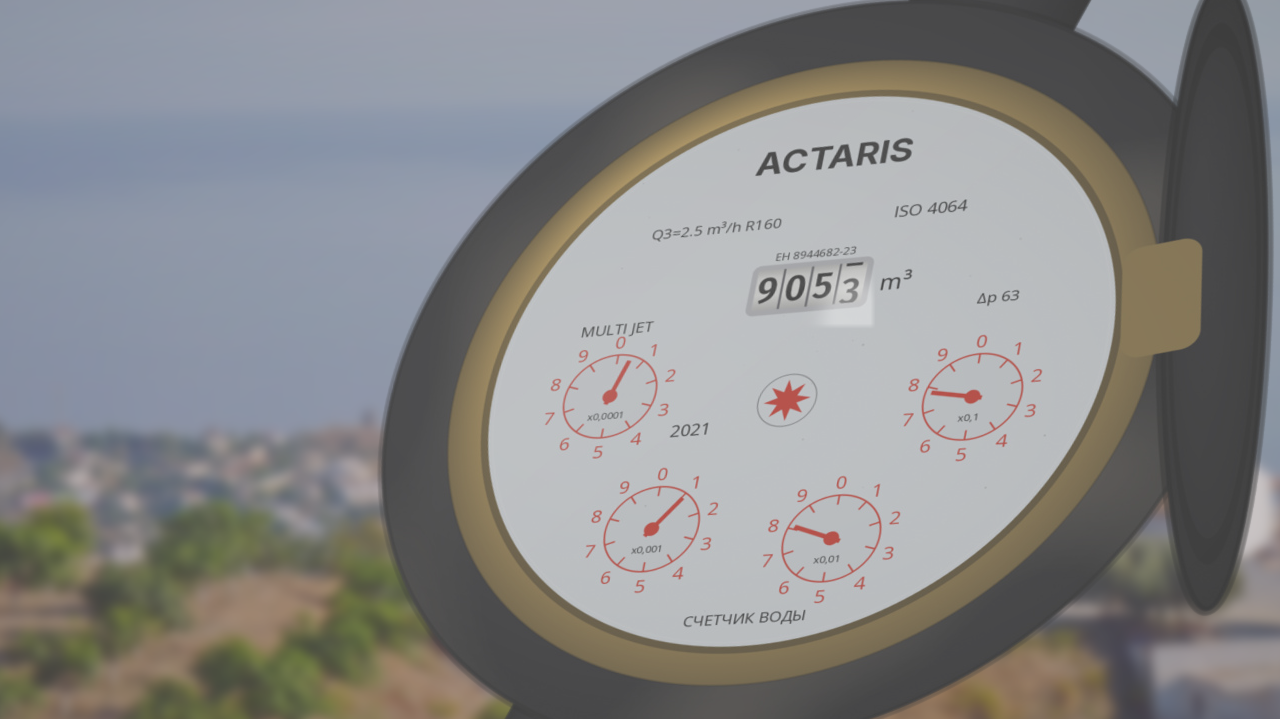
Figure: 9052.7810m³
